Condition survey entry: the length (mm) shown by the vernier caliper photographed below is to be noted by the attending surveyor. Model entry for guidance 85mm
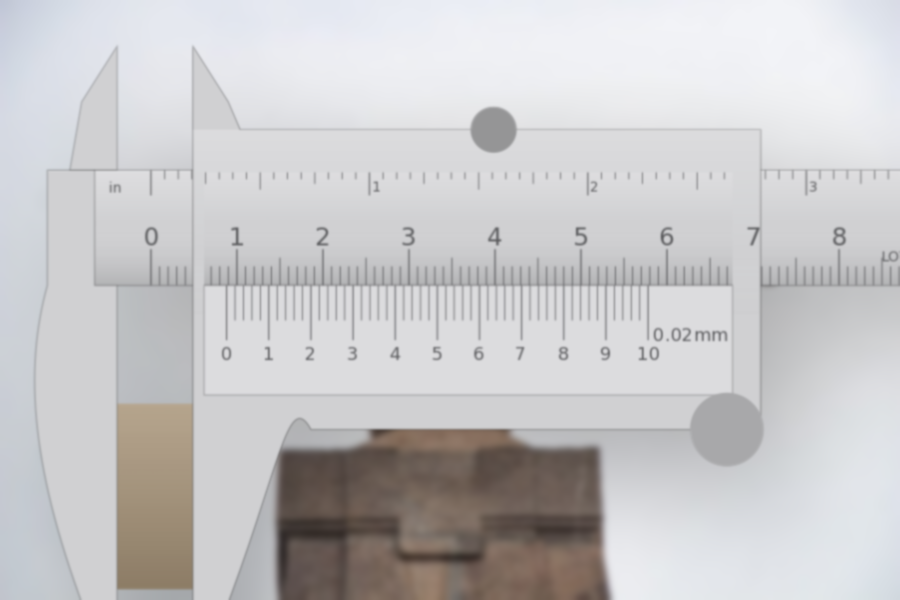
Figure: 8.8mm
